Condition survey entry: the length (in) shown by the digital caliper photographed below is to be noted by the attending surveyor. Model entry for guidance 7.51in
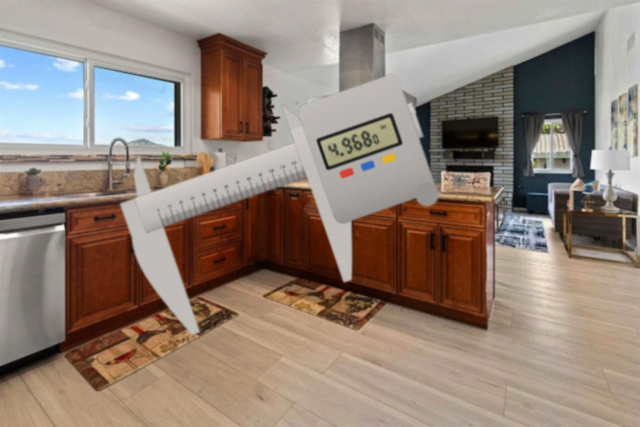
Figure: 4.9680in
